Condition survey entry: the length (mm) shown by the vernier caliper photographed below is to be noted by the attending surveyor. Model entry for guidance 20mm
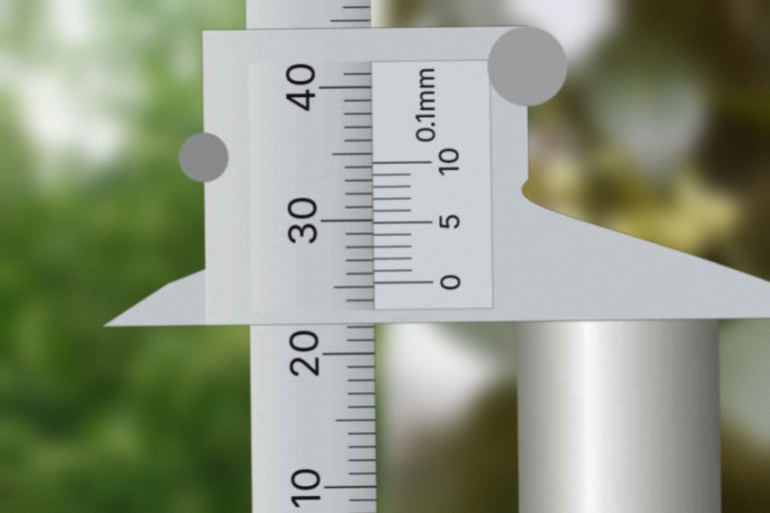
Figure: 25.3mm
